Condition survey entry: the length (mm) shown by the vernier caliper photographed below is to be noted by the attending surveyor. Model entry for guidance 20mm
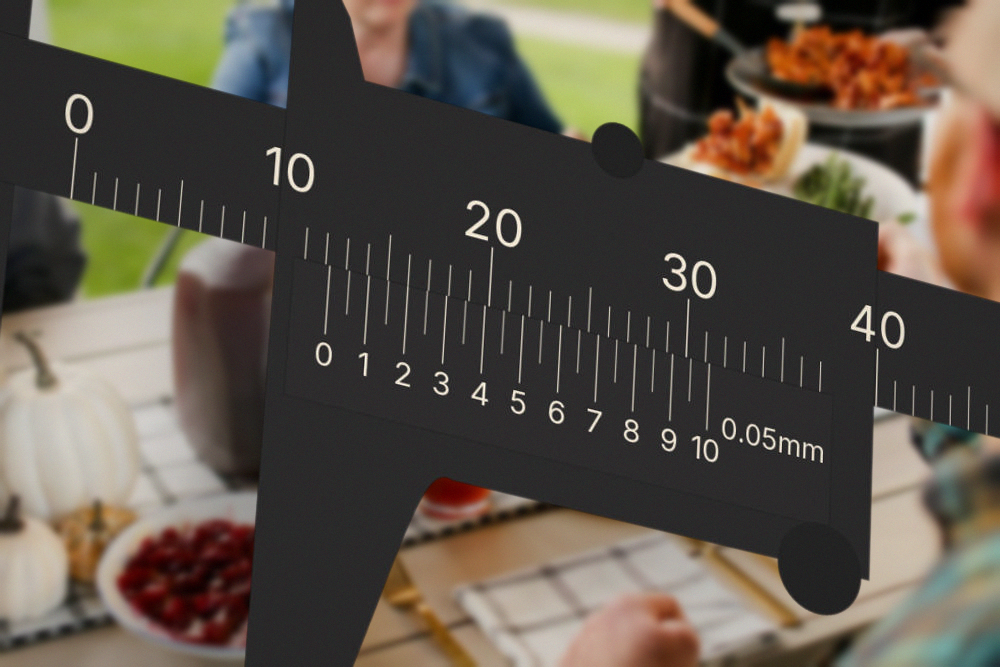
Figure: 12.2mm
